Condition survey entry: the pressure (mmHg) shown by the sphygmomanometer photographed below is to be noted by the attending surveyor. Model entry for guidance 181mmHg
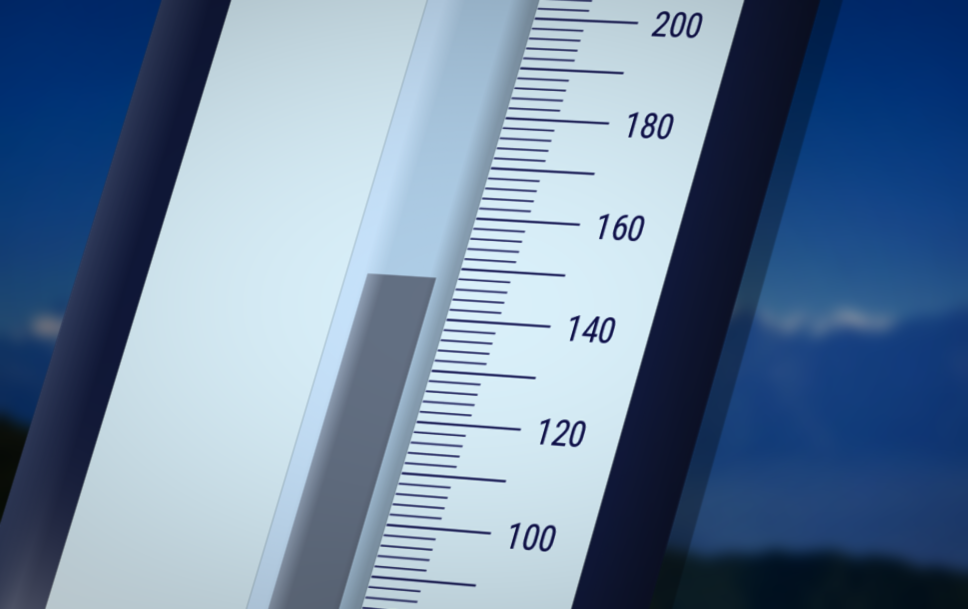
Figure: 148mmHg
